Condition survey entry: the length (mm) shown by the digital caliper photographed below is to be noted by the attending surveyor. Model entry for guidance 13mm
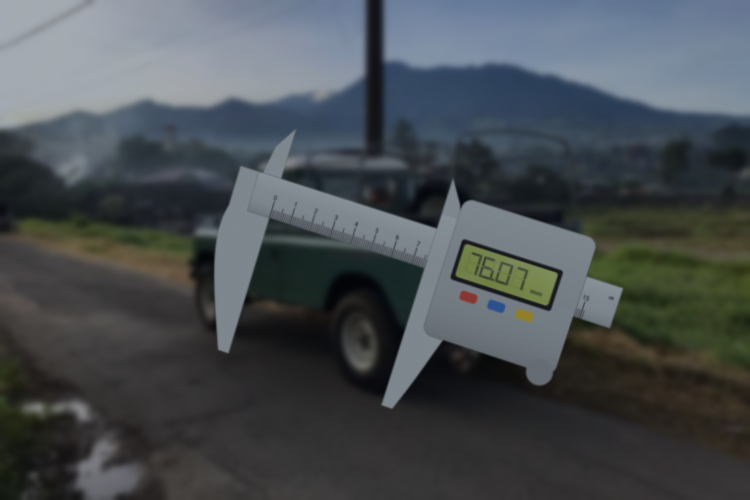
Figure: 76.07mm
